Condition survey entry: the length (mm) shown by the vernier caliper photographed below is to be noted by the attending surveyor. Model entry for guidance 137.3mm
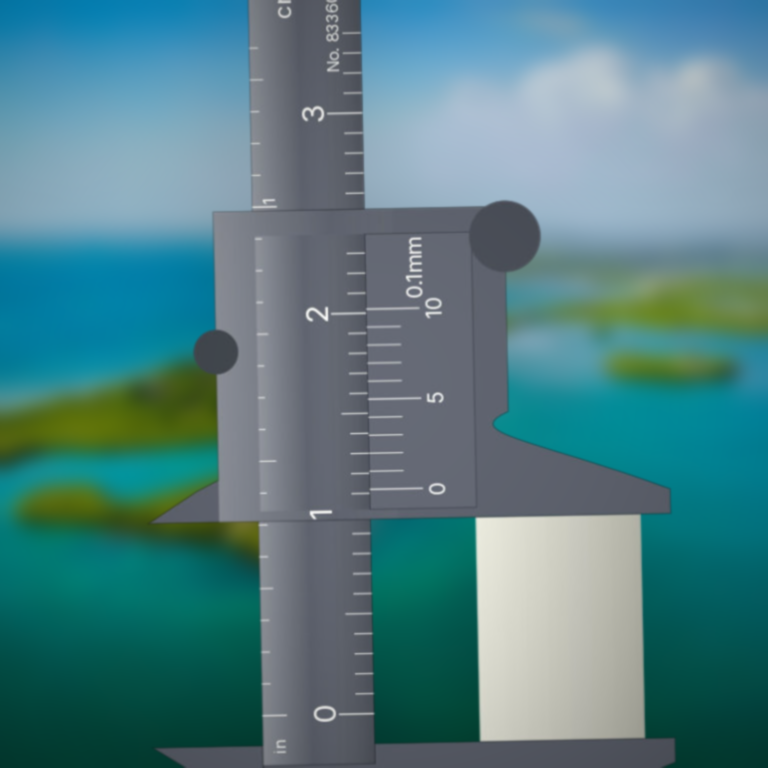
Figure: 11.2mm
